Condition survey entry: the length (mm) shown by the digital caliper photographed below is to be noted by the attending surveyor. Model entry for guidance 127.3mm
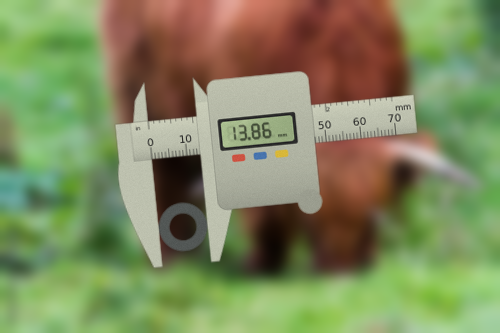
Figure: 13.86mm
